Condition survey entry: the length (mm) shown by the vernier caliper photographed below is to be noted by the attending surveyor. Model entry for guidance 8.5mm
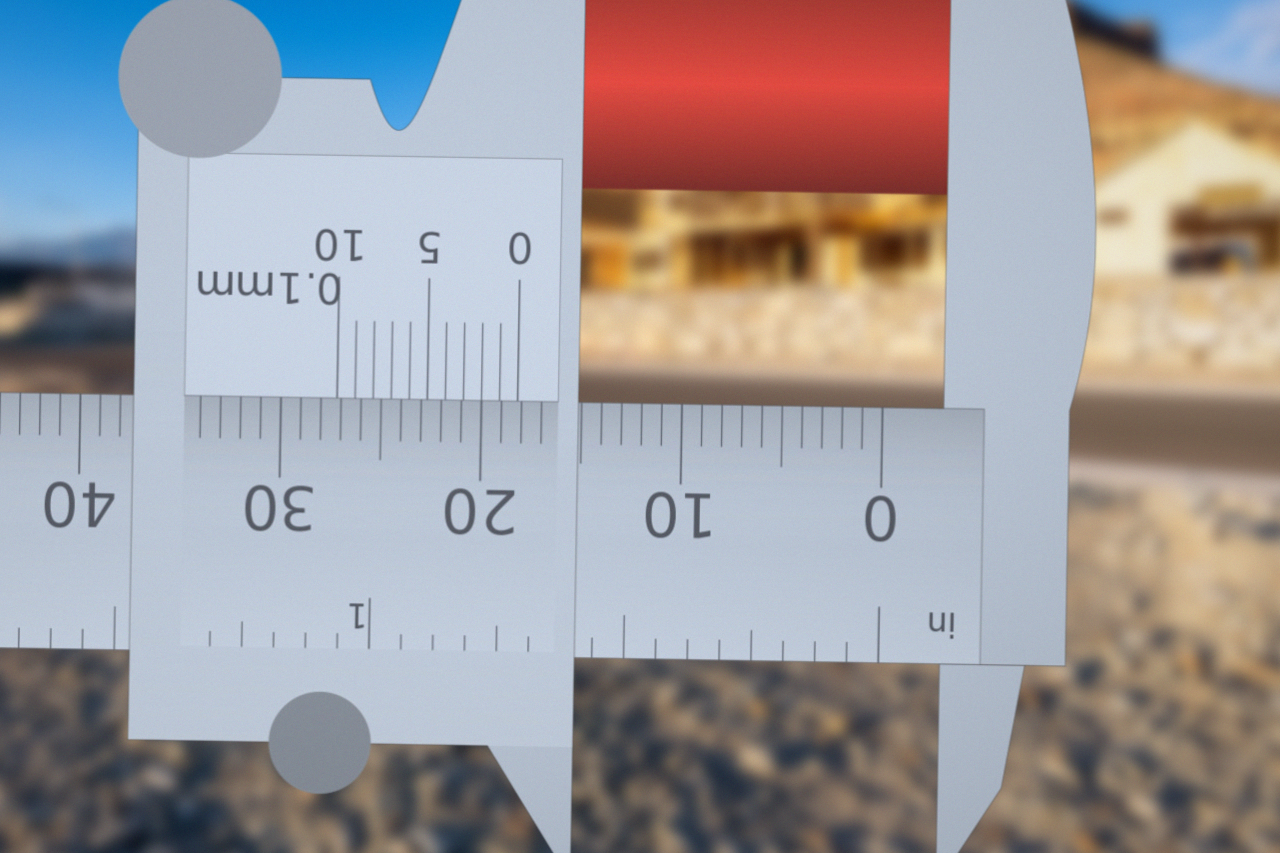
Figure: 18.2mm
